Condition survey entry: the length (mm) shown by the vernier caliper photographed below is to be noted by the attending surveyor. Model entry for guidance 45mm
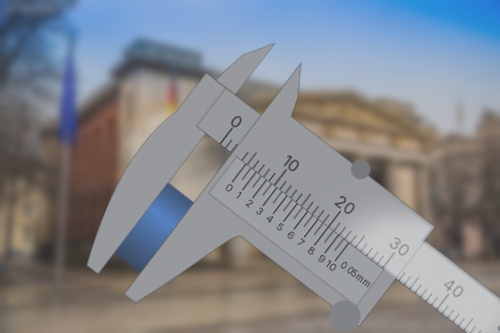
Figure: 4.8mm
